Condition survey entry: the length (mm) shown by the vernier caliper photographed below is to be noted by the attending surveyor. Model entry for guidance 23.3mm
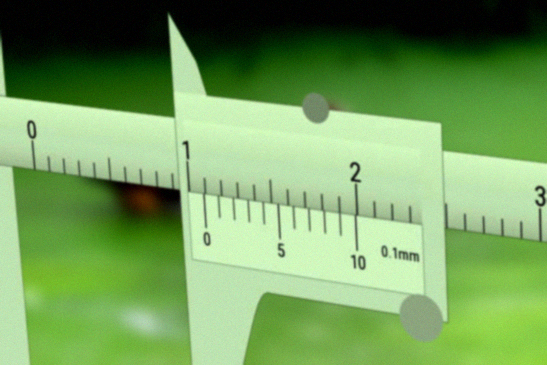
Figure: 10.9mm
